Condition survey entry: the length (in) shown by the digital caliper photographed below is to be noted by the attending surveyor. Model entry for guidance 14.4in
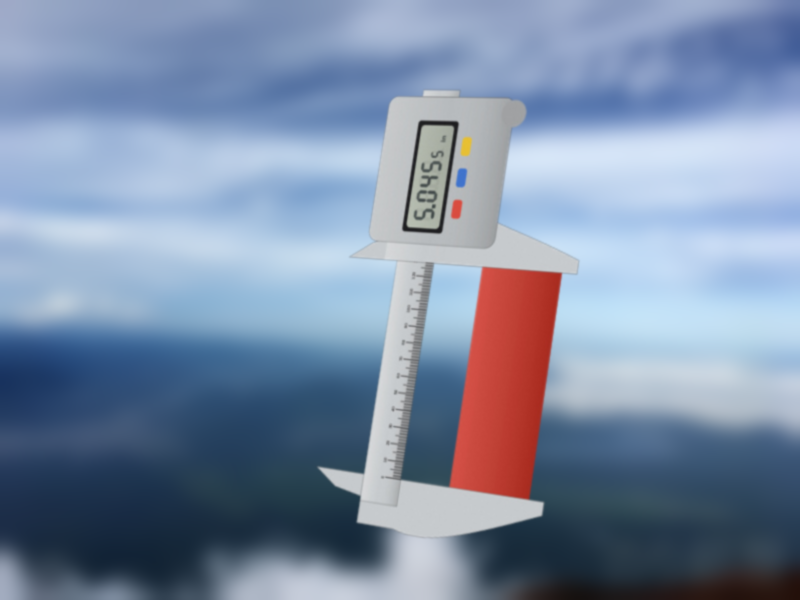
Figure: 5.0455in
